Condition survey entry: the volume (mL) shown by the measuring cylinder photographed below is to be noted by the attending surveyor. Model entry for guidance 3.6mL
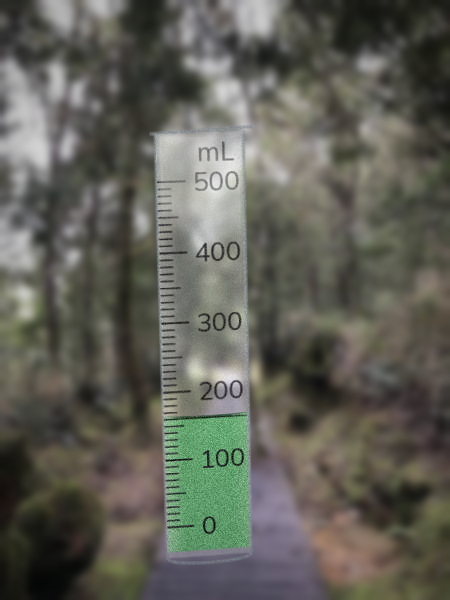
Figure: 160mL
